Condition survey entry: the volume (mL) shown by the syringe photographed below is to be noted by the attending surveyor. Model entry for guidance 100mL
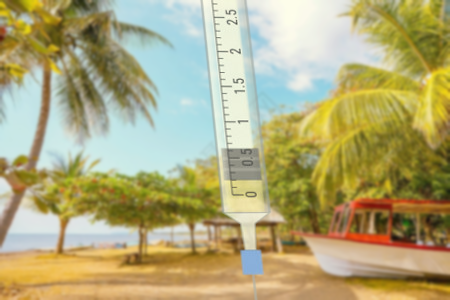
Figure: 0.2mL
